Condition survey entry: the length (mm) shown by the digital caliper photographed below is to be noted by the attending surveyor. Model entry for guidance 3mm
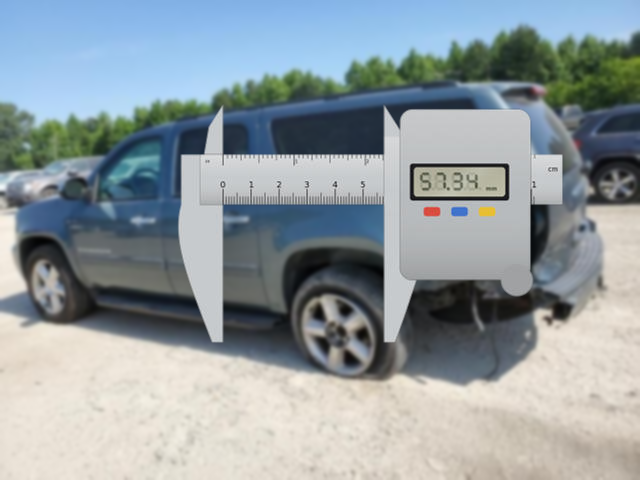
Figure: 57.34mm
